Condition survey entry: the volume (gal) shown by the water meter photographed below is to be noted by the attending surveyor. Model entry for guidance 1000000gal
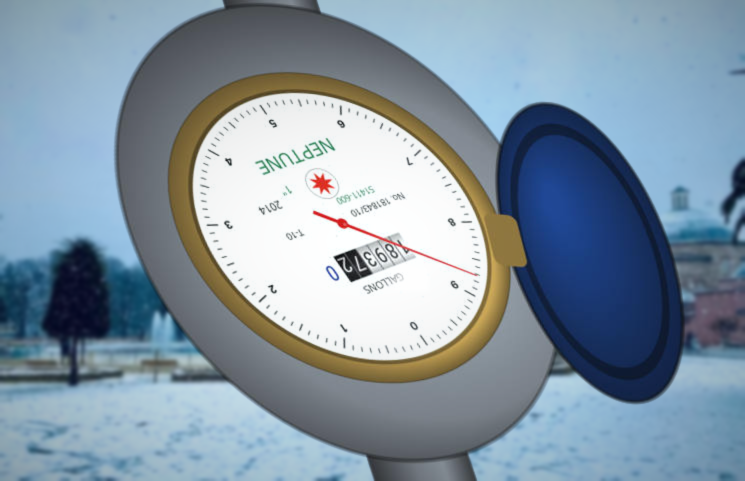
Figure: 1893718.7gal
